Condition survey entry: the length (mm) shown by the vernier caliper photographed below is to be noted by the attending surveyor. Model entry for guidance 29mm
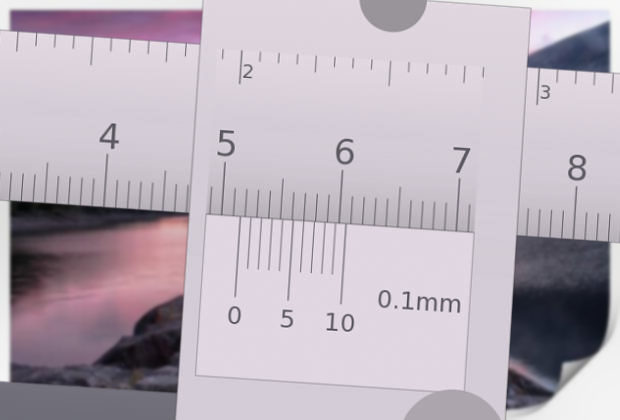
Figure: 51.6mm
